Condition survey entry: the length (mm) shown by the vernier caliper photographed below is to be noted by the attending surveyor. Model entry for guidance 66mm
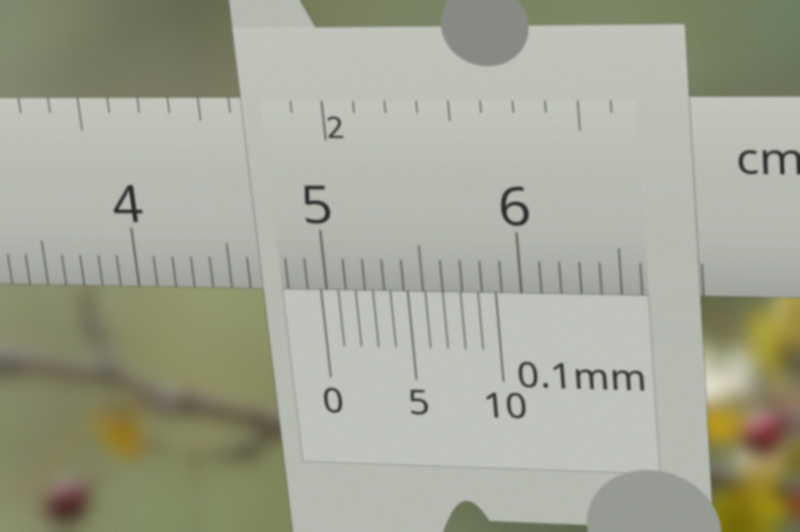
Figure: 49.7mm
